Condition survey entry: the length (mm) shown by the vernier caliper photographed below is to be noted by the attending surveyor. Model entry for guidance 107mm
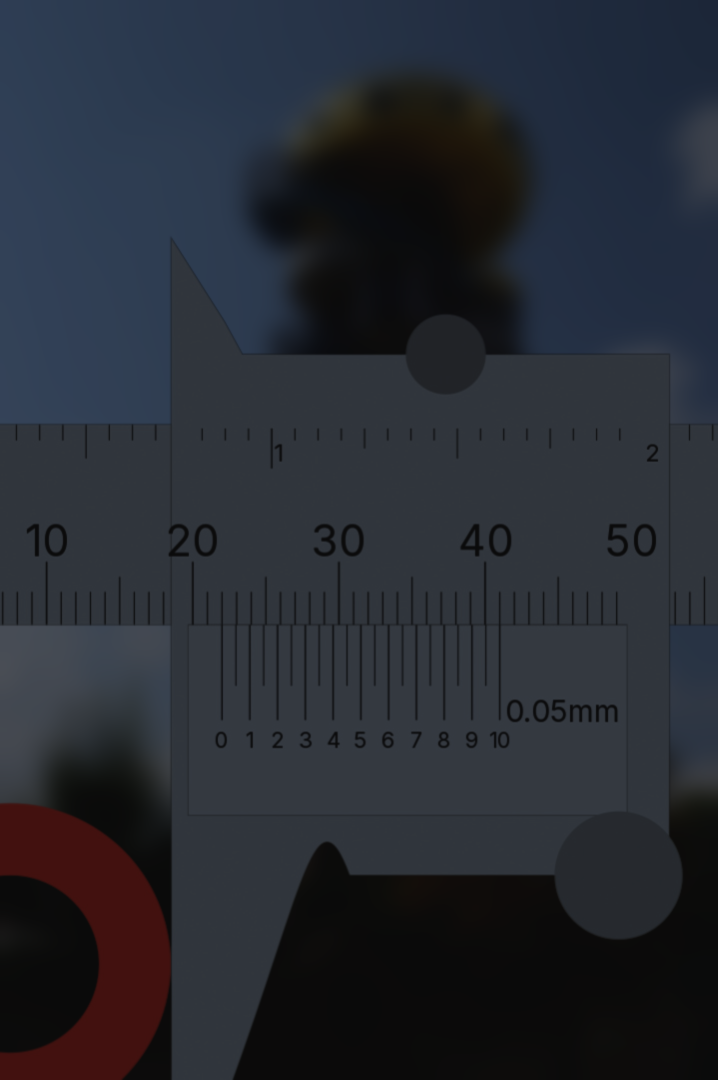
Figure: 22.0mm
